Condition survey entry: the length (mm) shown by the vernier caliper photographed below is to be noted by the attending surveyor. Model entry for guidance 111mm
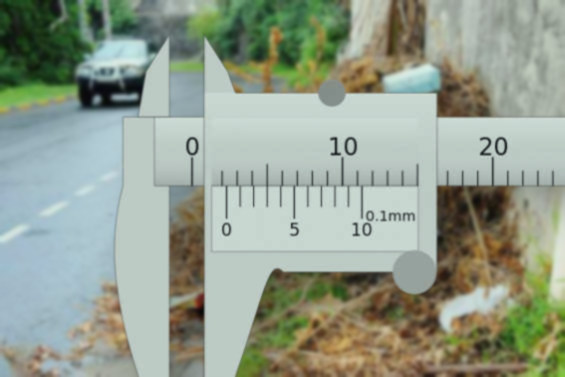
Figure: 2.3mm
